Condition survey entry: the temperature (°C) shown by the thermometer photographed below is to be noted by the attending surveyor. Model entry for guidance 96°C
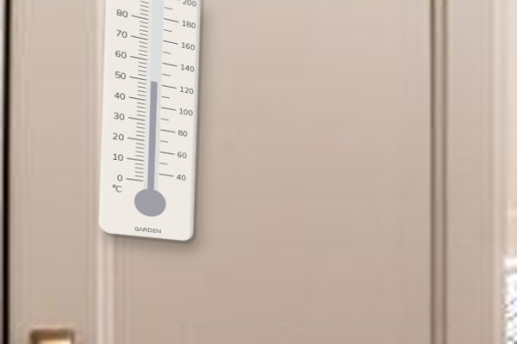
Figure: 50°C
